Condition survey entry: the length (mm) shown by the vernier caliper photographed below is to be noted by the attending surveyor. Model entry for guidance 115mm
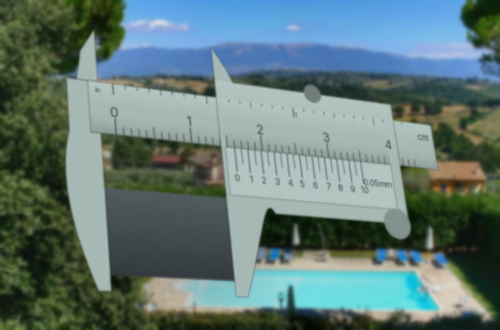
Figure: 16.0mm
